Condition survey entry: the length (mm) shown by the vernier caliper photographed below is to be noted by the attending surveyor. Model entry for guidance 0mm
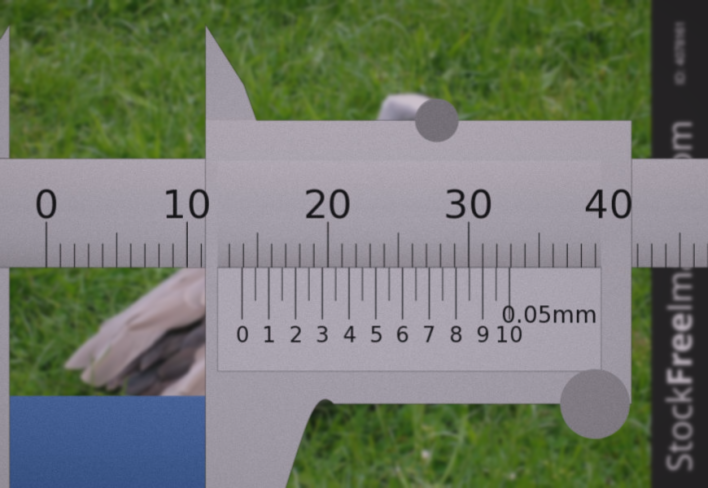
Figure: 13.9mm
